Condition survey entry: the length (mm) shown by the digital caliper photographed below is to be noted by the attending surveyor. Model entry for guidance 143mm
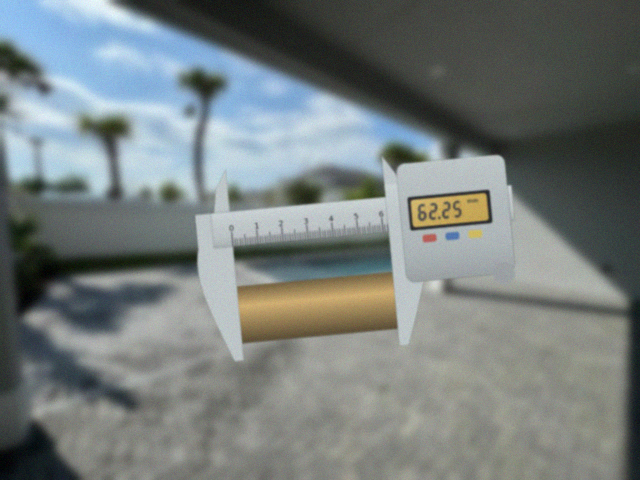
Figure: 62.25mm
